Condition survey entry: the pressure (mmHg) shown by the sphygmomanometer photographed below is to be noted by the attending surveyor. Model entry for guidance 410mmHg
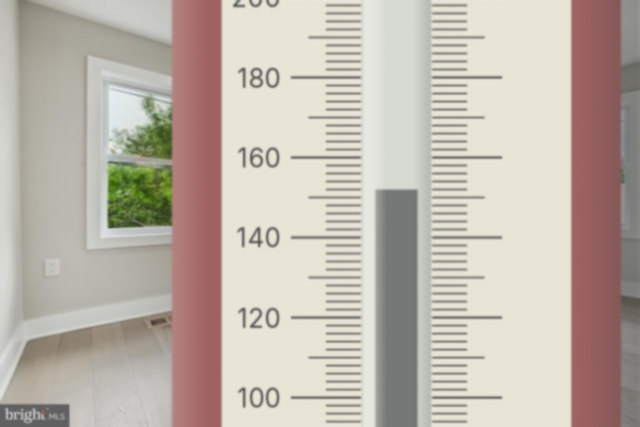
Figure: 152mmHg
